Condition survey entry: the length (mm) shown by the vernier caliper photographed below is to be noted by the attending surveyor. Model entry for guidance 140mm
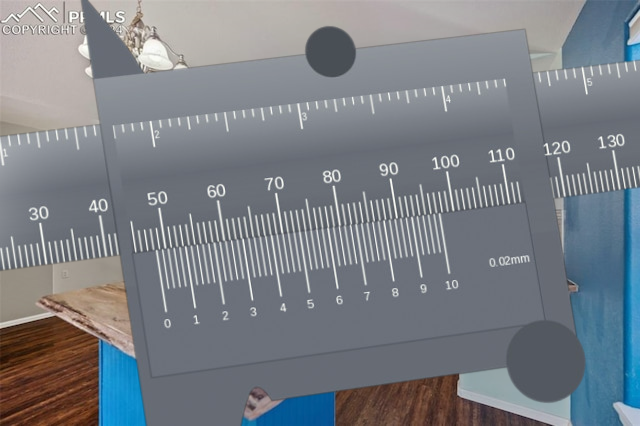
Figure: 48.5mm
